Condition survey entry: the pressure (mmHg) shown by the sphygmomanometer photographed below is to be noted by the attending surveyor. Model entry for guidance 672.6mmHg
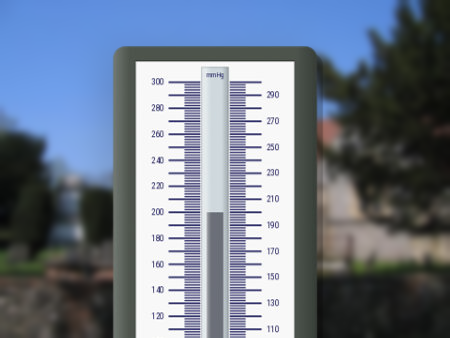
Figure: 200mmHg
